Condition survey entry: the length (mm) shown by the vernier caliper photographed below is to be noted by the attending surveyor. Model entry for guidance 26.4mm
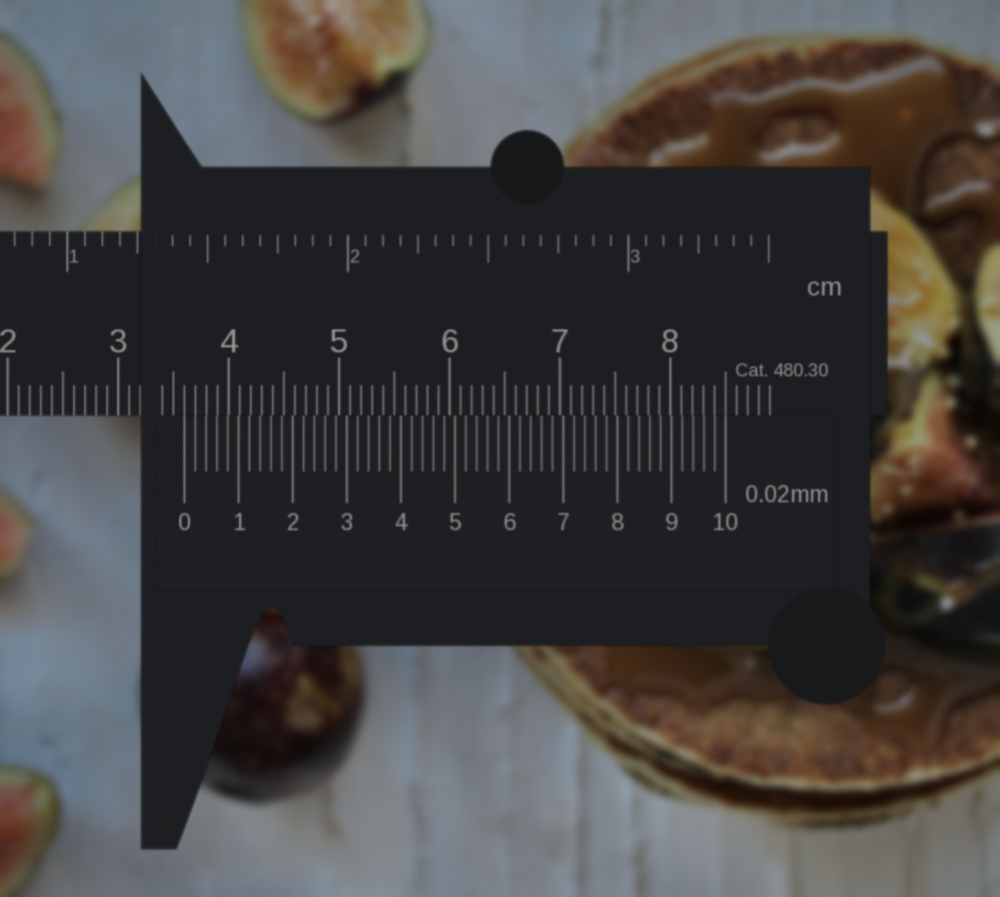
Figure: 36.0mm
